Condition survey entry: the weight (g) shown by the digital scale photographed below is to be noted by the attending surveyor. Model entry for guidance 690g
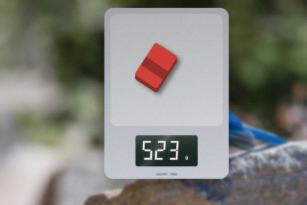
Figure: 523g
